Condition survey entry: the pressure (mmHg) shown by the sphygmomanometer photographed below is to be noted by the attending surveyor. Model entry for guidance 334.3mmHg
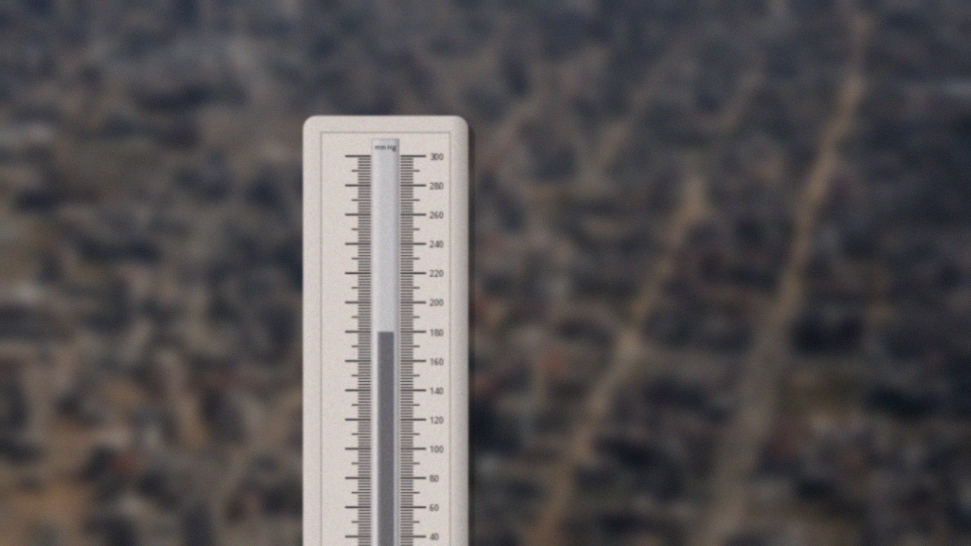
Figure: 180mmHg
